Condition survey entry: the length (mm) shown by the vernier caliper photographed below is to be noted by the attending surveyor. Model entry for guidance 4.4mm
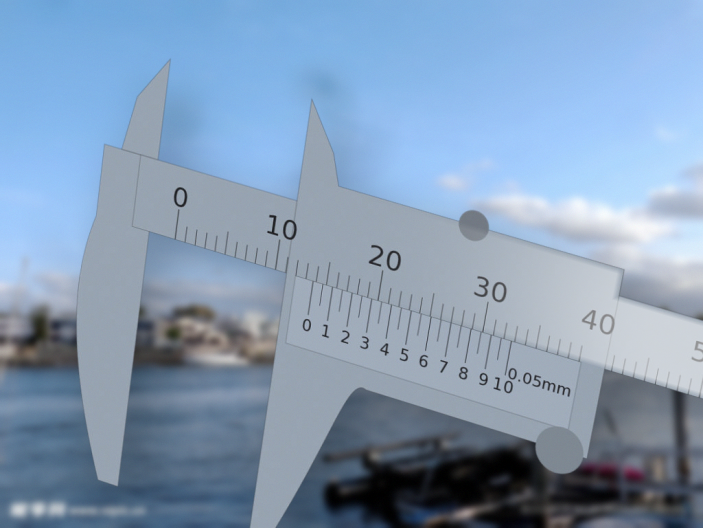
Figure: 13.7mm
